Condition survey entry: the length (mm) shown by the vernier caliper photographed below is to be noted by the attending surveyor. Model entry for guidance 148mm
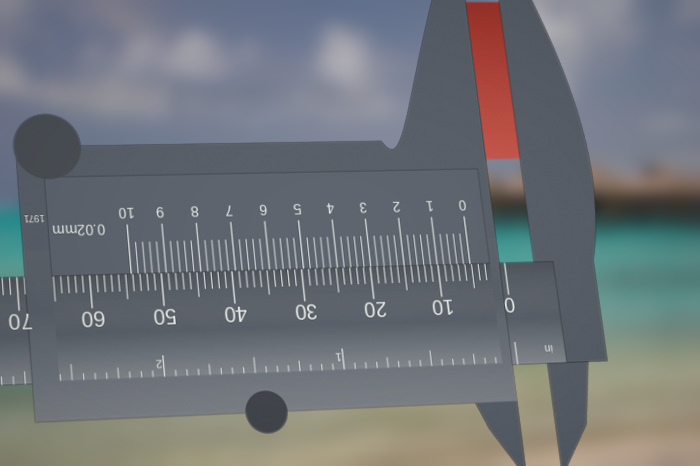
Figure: 5.2mm
